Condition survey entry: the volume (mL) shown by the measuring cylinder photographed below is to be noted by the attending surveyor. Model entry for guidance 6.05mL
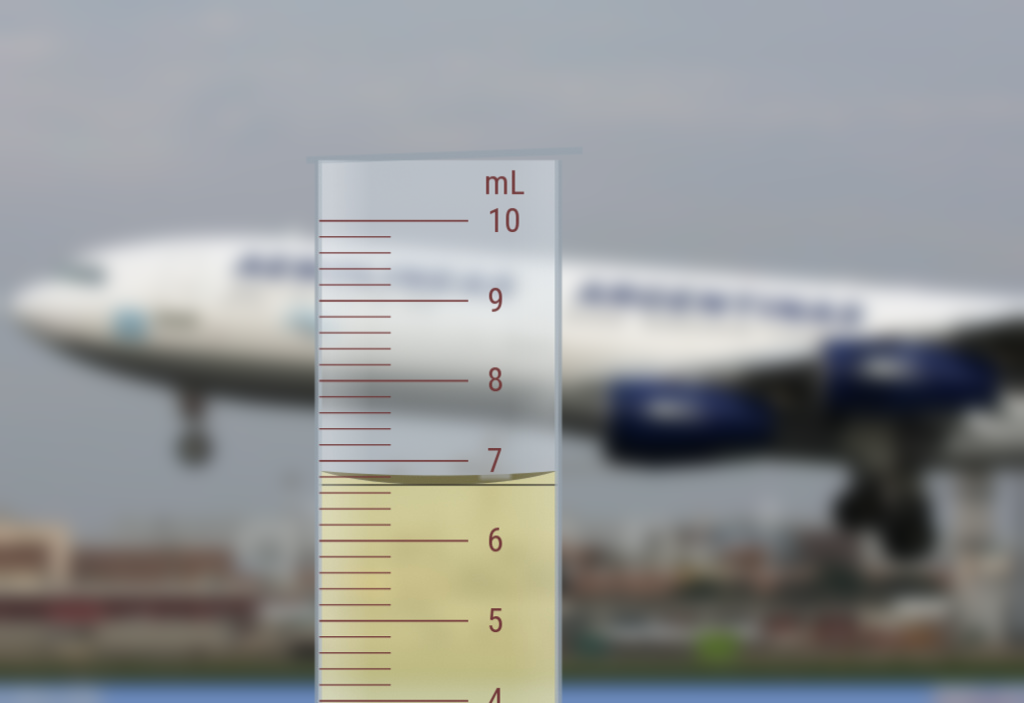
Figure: 6.7mL
